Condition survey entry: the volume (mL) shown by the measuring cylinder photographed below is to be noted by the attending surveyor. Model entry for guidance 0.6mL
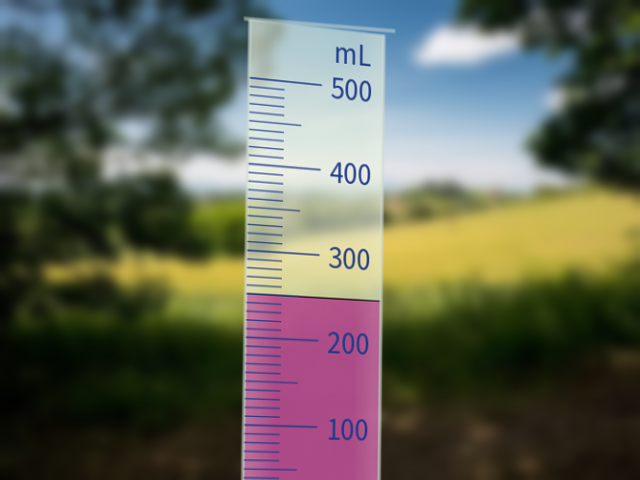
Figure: 250mL
